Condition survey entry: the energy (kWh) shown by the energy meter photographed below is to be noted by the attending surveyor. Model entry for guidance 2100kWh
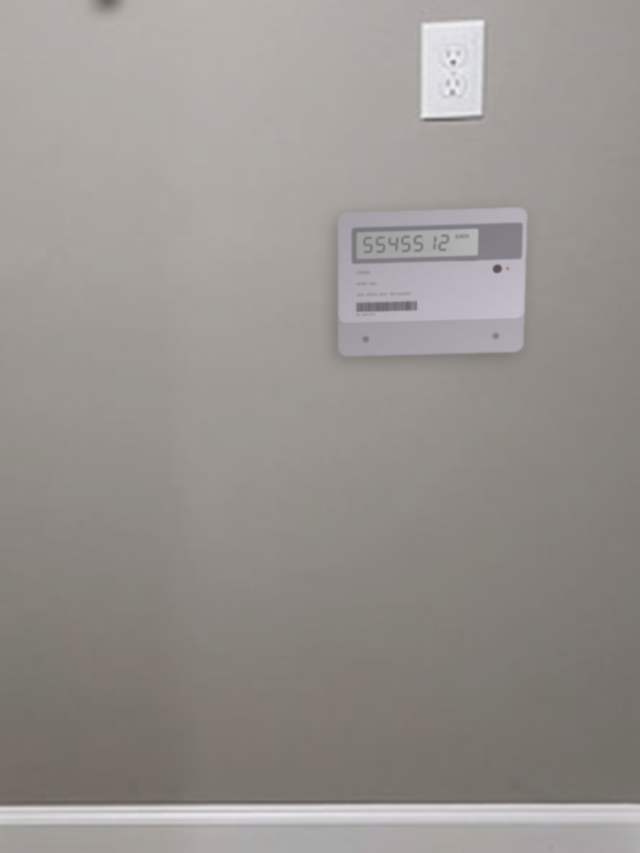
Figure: 5545512kWh
